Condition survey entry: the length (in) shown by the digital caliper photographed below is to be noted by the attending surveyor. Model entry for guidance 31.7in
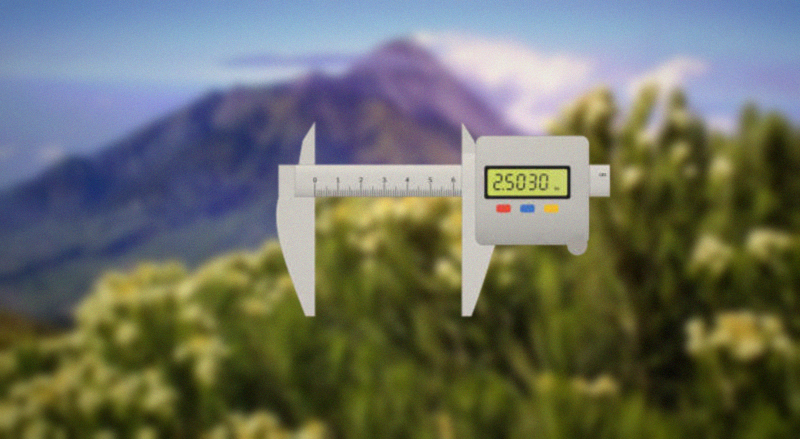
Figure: 2.5030in
